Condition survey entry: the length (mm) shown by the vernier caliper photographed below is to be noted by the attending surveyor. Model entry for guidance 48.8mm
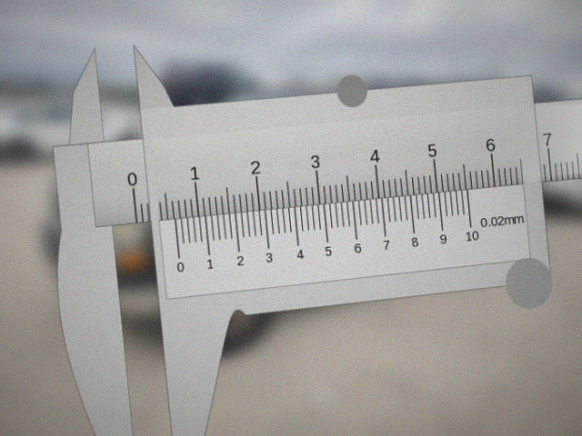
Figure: 6.2mm
